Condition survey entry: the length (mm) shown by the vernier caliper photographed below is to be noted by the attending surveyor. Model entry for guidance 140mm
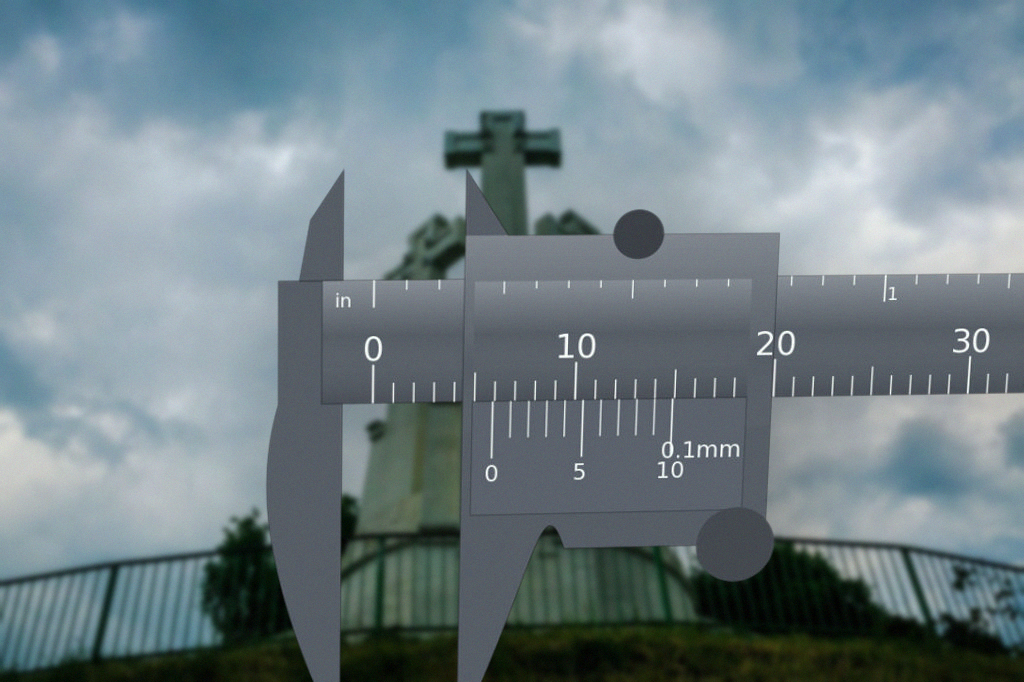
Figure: 5.9mm
